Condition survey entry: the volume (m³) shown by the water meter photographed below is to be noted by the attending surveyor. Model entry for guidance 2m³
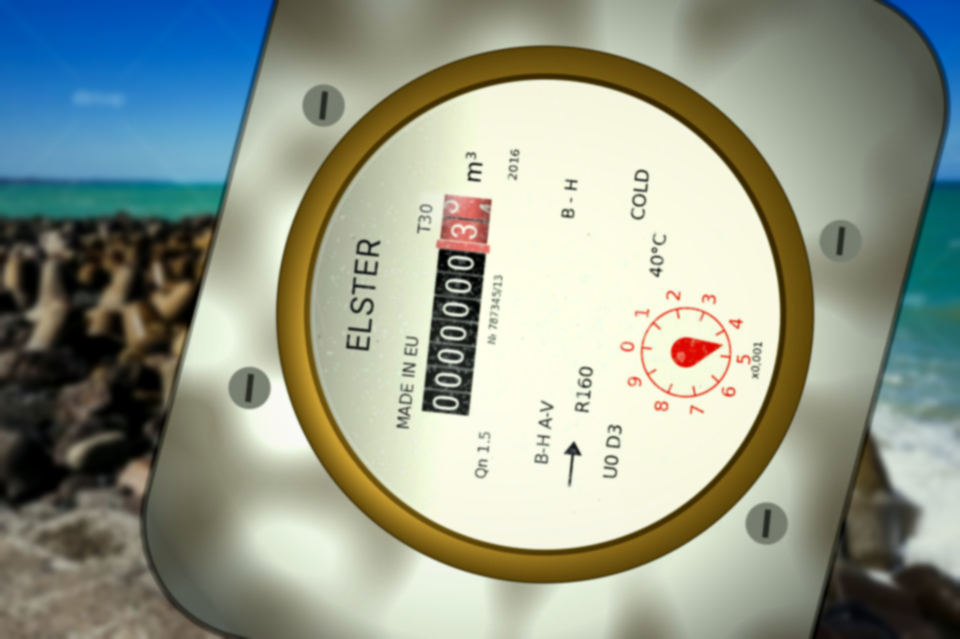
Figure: 0.334m³
